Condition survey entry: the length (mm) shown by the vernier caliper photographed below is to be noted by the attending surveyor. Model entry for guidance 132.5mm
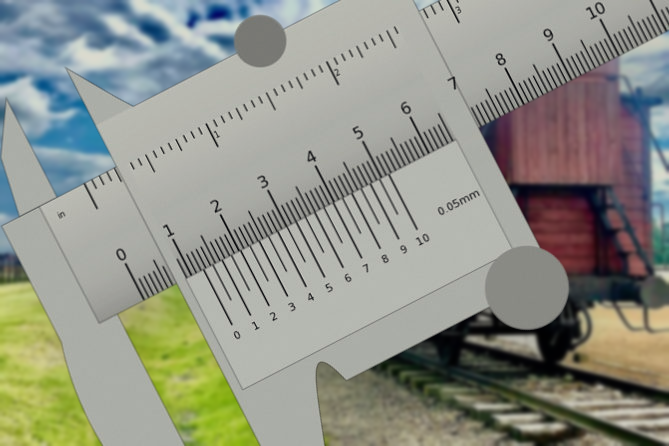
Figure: 12.5mm
